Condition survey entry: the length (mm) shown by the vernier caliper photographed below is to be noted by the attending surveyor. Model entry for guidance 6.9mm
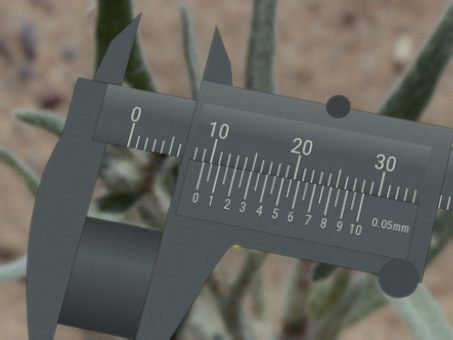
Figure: 9.2mm
